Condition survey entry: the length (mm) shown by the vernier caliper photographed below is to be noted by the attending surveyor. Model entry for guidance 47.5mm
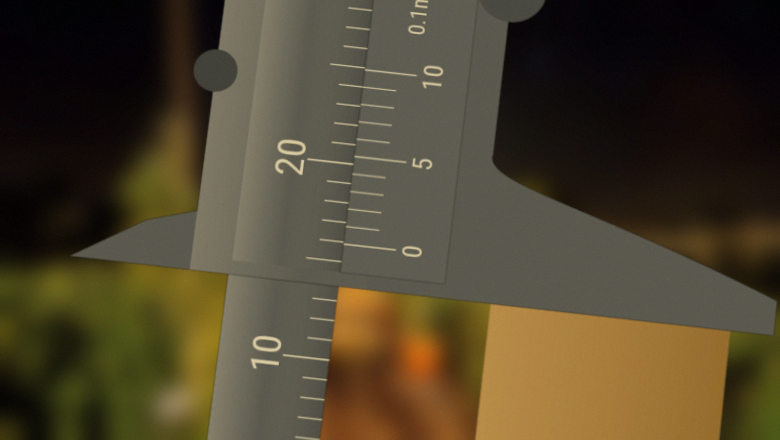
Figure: 15.9mm
